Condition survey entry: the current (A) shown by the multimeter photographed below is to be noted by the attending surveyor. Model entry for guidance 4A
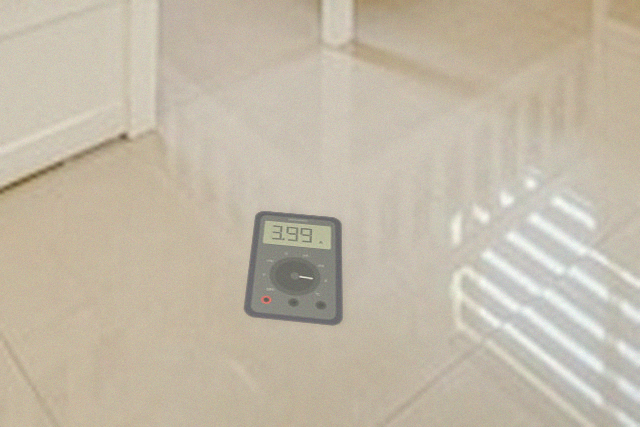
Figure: 3.99A
